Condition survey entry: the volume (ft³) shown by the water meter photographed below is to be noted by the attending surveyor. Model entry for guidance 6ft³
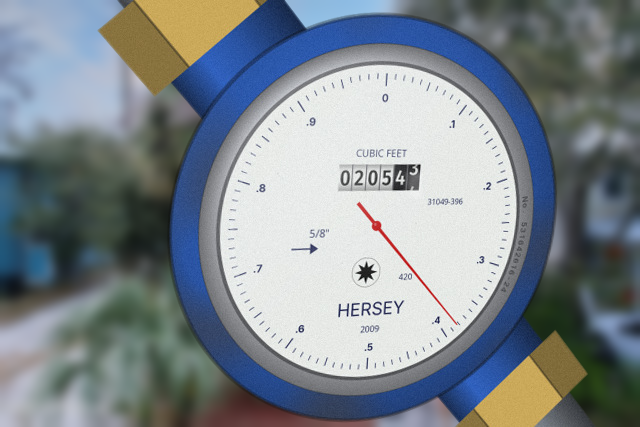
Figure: 20543.38ft³
